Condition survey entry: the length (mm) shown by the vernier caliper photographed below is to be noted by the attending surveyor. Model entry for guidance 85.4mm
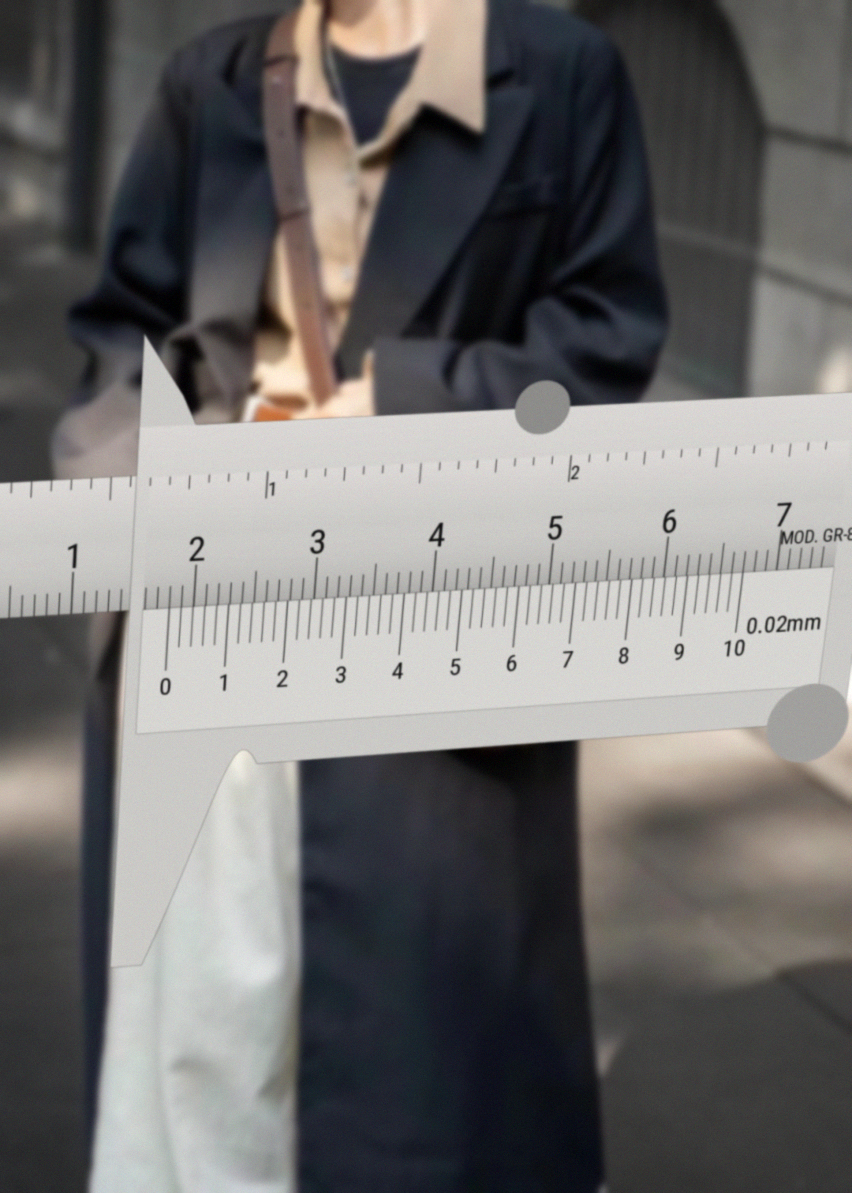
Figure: 18.0mm
